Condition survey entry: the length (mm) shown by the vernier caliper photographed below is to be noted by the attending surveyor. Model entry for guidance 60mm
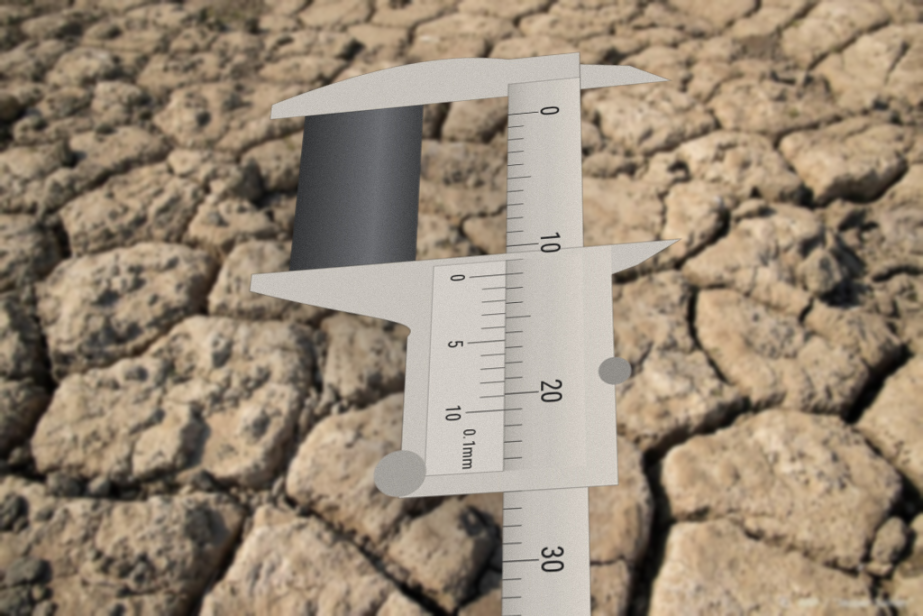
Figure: 12.0mm
